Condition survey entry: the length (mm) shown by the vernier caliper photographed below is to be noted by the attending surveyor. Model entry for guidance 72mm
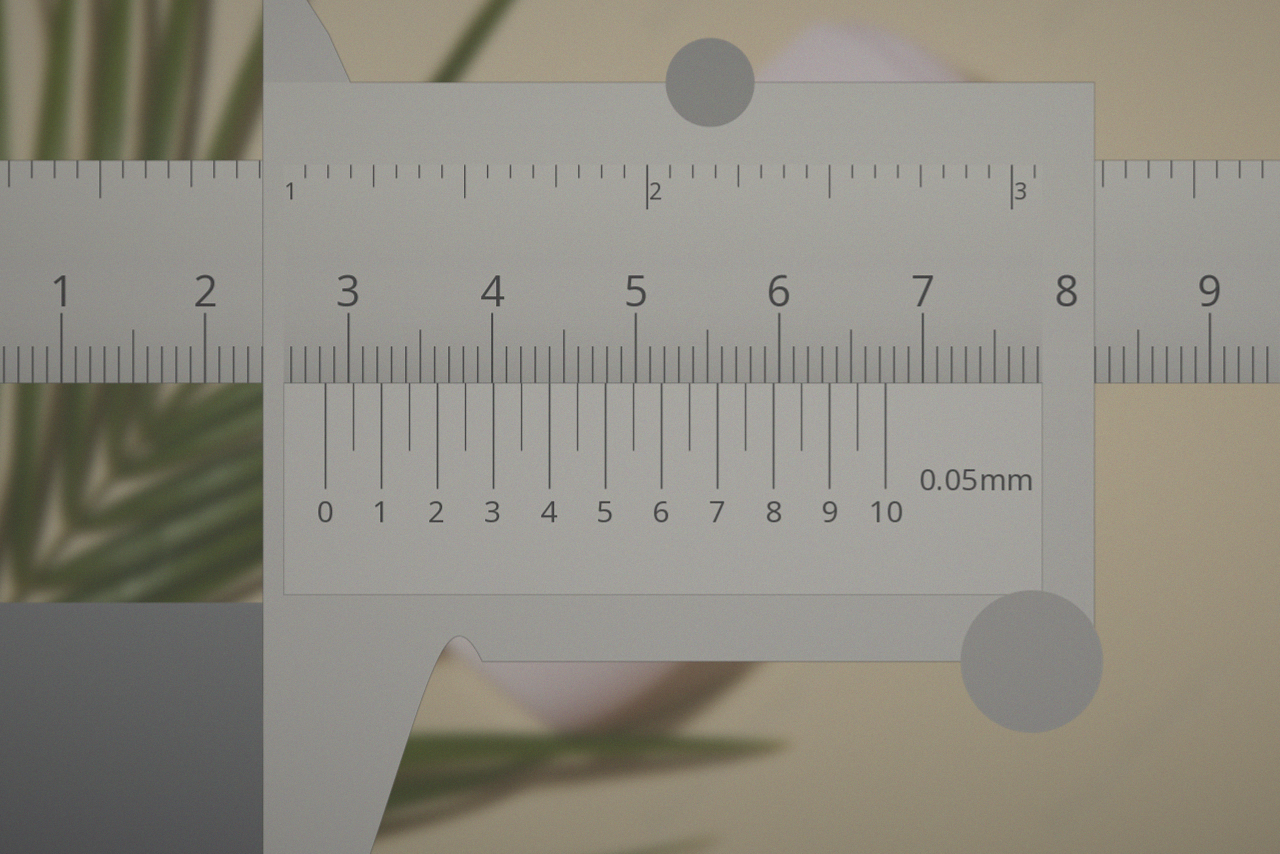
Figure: 28.4mm
